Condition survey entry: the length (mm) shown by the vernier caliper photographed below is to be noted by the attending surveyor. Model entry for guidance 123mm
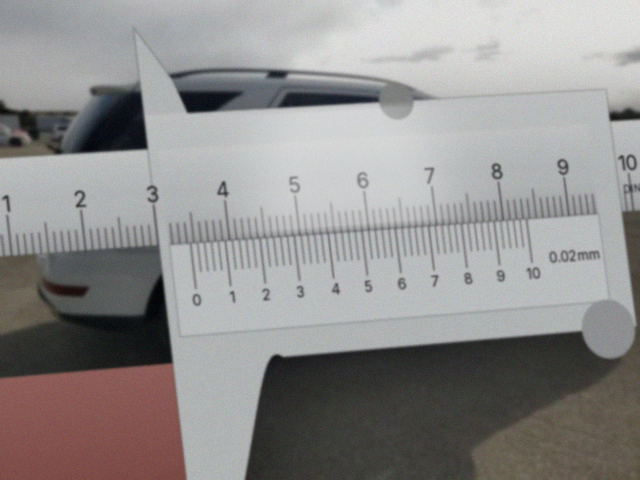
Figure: 34.5mm
